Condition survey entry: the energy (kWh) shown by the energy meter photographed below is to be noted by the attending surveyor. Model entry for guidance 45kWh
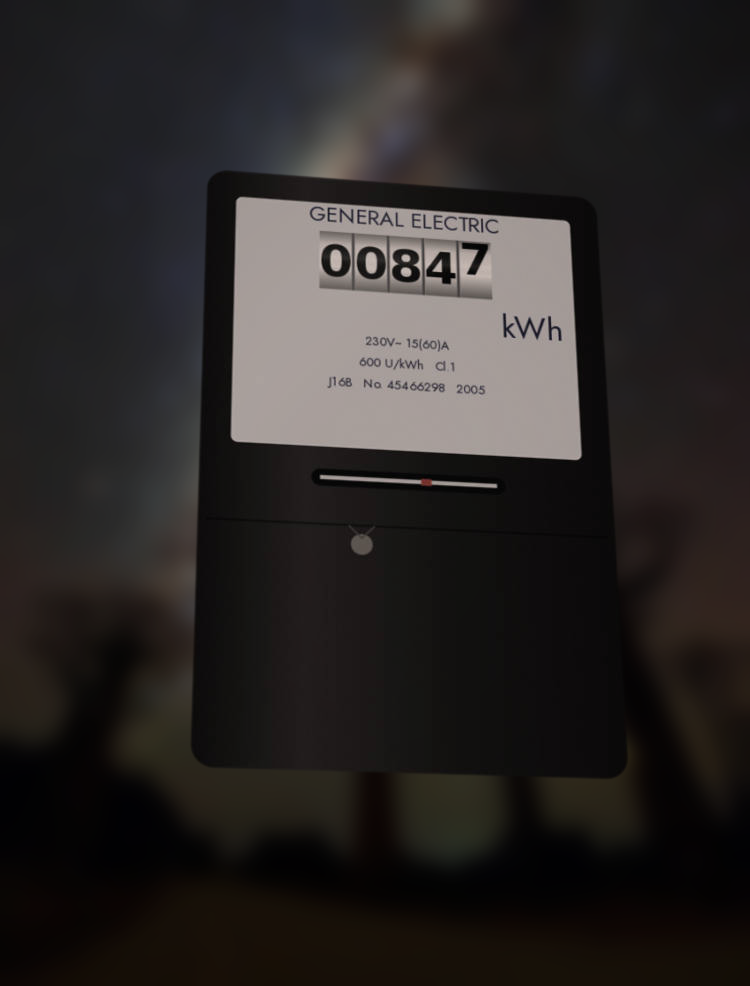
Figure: 847kWh
